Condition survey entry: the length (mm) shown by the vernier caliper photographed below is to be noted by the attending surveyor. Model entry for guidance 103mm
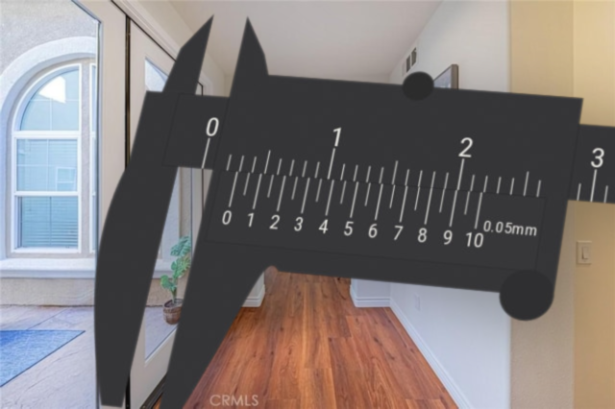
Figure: 2.8mm
